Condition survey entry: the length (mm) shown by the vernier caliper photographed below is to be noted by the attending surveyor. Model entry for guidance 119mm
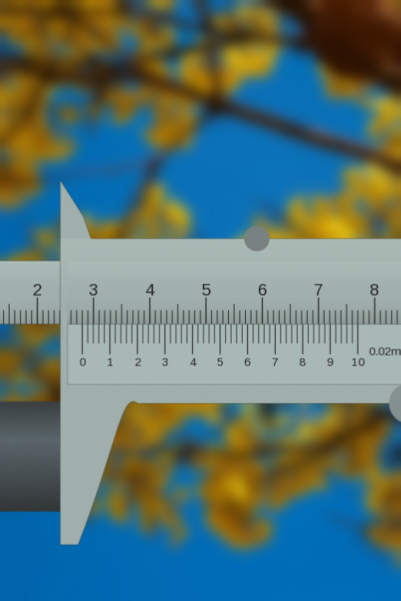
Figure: 28.0mm
